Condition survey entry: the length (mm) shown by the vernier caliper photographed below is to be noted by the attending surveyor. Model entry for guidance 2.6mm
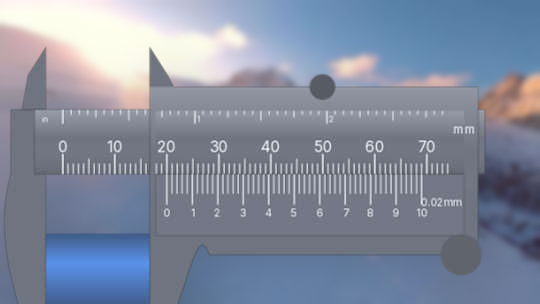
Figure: 20.0mm
